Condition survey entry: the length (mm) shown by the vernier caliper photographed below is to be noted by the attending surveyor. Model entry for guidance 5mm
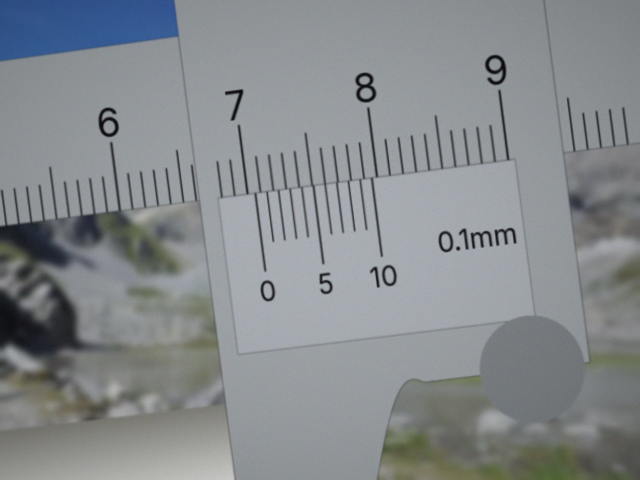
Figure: 70.6mm
